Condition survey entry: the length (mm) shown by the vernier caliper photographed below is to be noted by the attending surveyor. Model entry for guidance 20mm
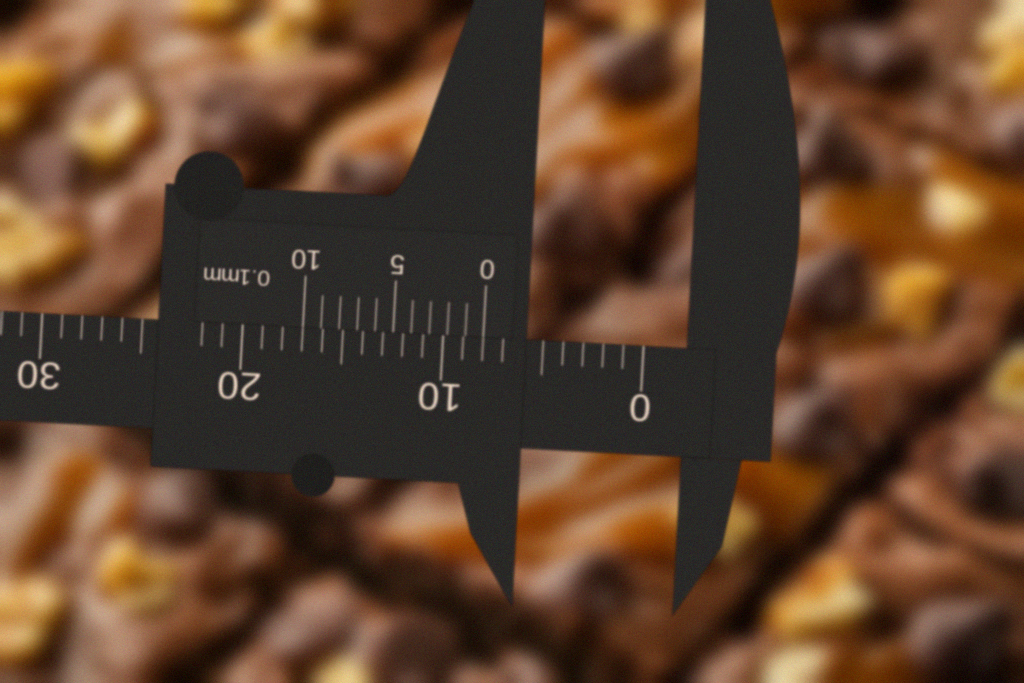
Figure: 8.0mm
